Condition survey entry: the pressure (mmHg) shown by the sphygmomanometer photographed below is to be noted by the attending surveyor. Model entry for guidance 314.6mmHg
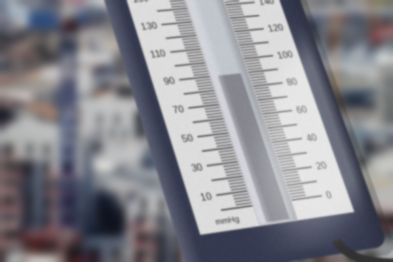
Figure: 90mmHg
